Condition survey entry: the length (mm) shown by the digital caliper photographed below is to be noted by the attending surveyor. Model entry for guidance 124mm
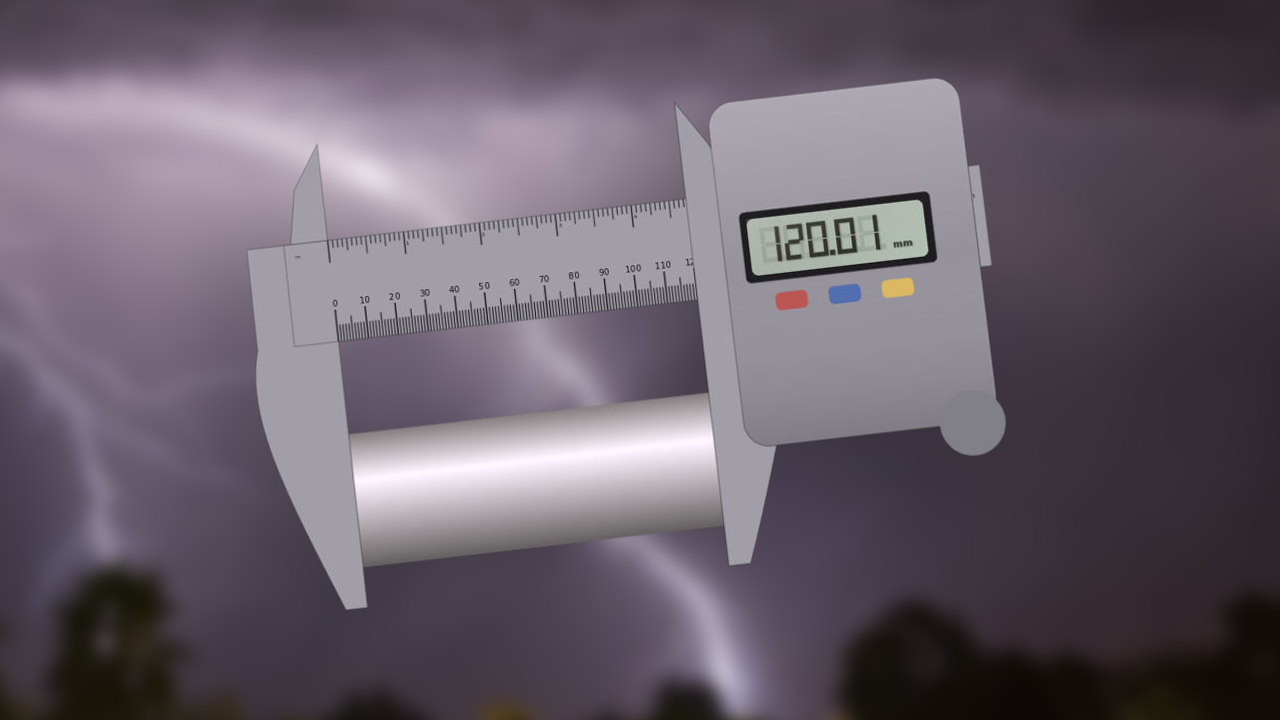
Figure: 120.01mm
